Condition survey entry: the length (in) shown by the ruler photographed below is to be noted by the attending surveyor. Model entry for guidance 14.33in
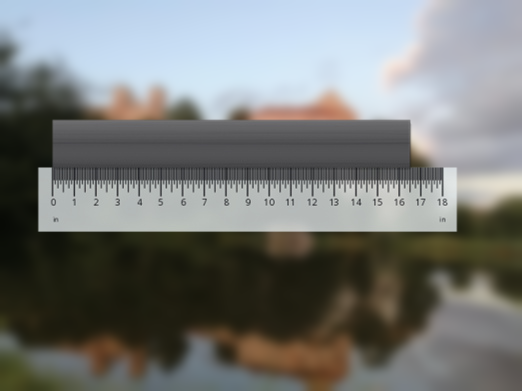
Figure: 16.5in
